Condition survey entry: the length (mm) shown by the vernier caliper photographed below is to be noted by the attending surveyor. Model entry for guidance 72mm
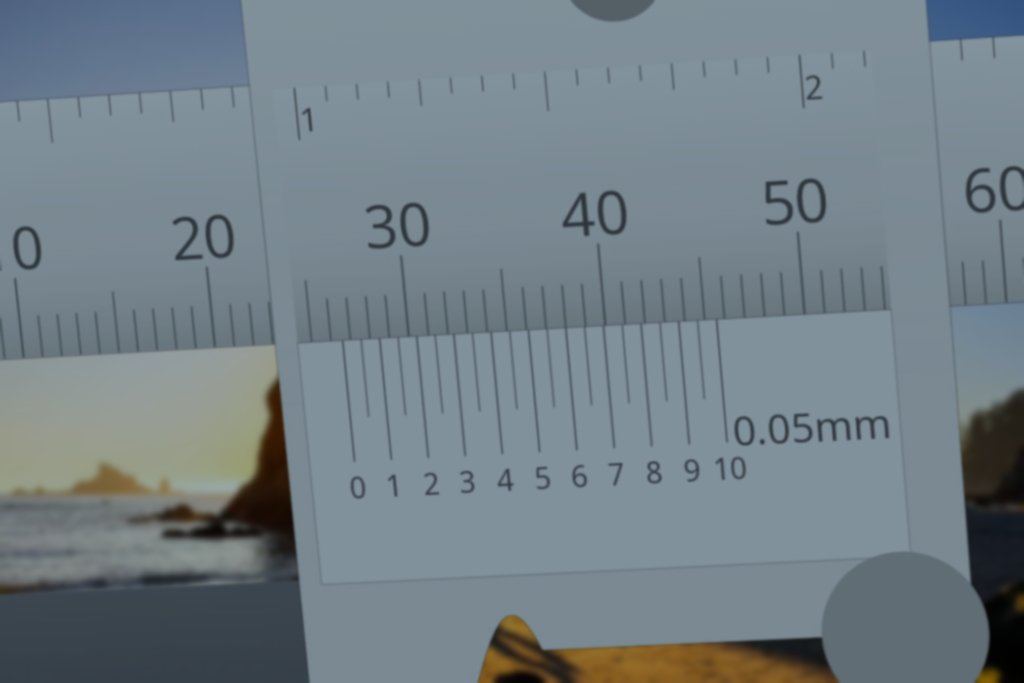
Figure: 26.6mm
